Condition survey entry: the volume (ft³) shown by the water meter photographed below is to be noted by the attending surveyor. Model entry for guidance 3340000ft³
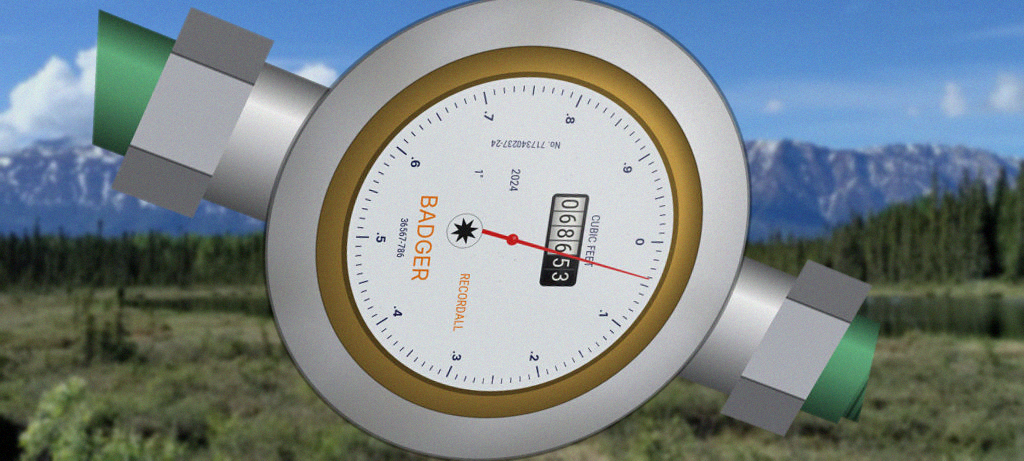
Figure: 68653.04ft³
